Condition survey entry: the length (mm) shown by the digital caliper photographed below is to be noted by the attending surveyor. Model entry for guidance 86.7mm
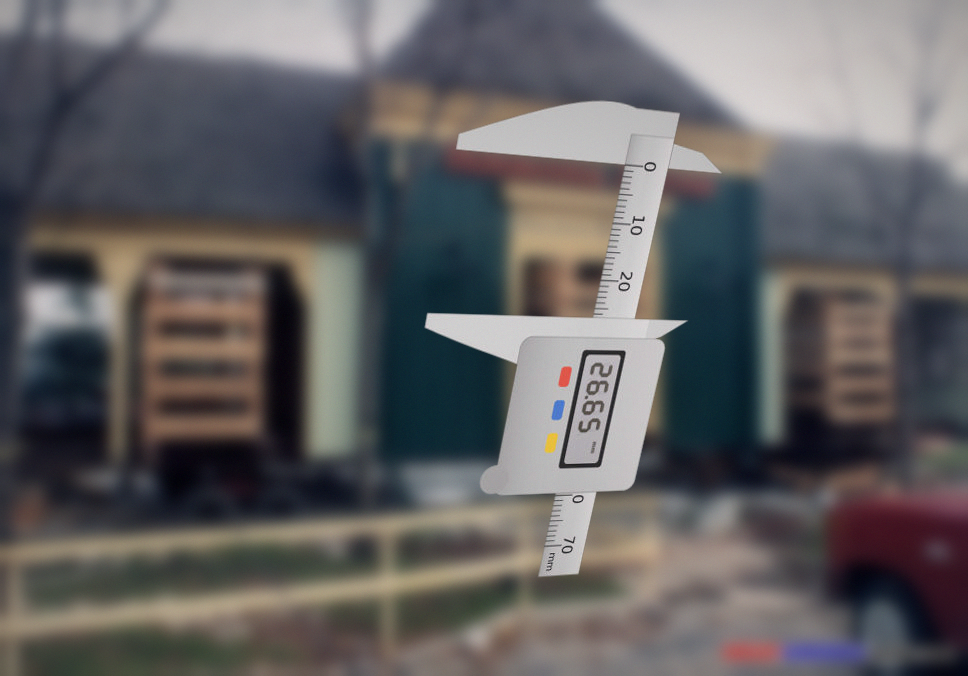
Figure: 26.65mm
